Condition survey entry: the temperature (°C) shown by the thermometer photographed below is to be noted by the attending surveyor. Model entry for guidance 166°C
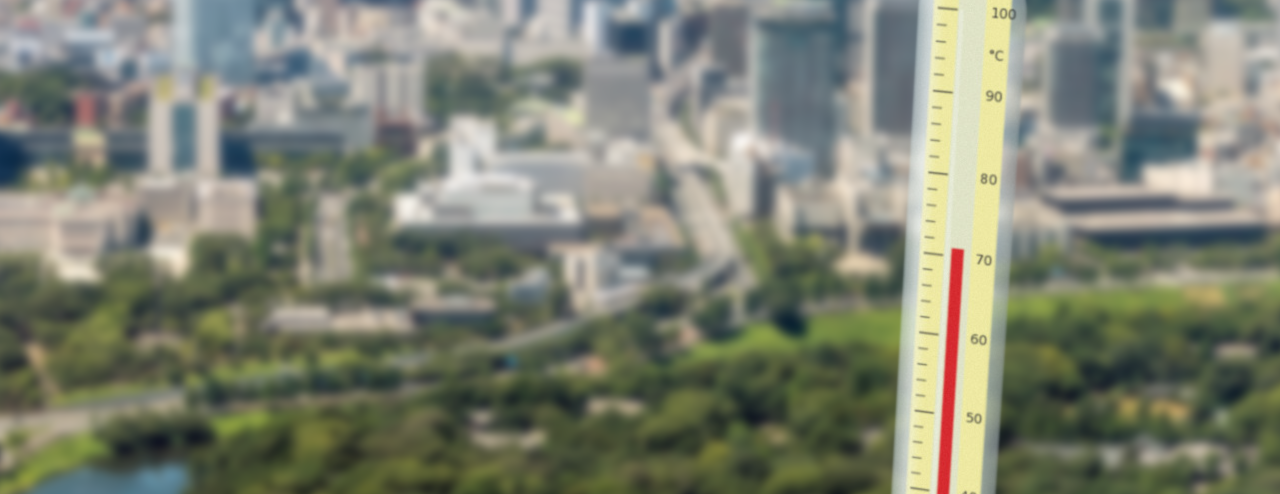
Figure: 71°C
